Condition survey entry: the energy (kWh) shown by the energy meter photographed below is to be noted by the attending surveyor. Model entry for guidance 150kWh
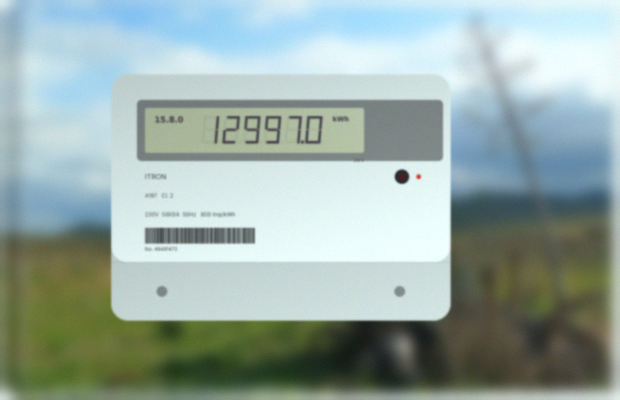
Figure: 12997.0kWh
